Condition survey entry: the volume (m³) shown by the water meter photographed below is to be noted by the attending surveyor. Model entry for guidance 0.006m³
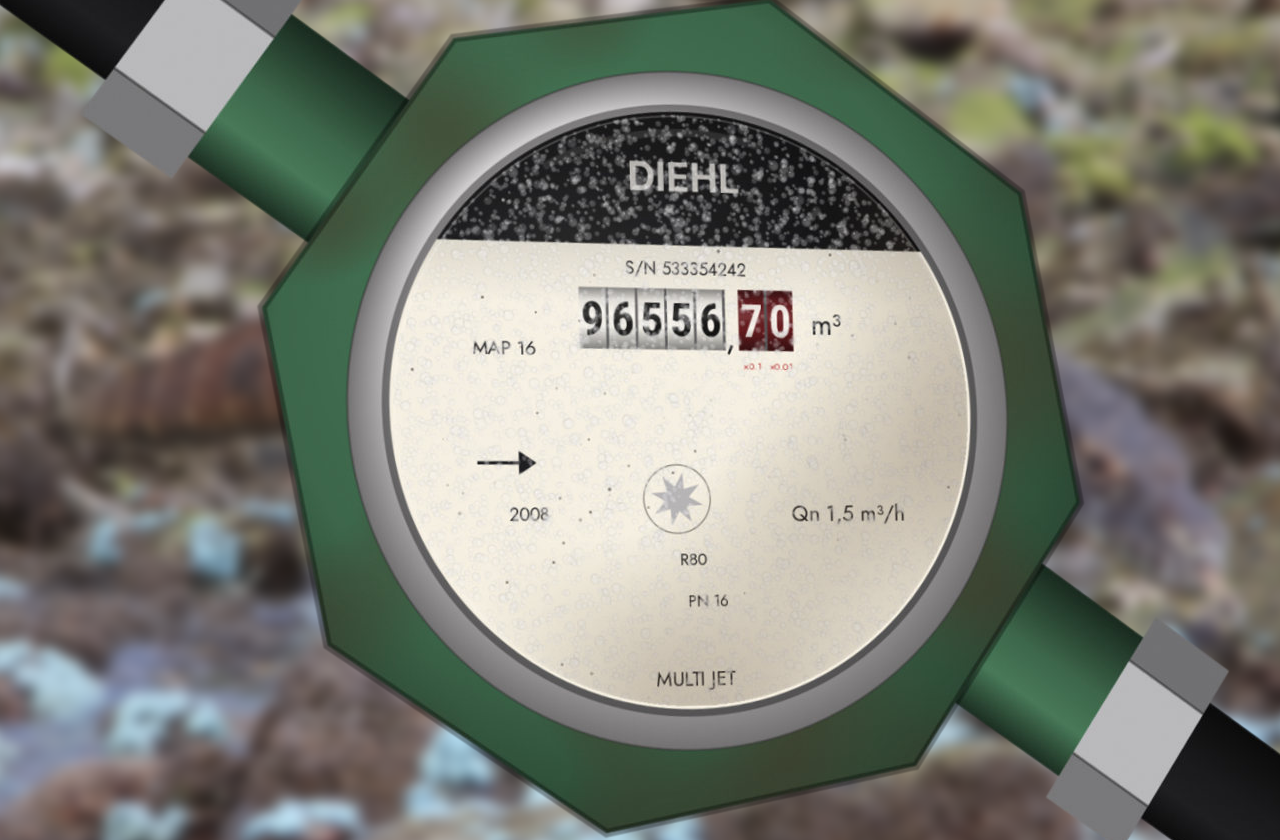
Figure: 96556.70m³
